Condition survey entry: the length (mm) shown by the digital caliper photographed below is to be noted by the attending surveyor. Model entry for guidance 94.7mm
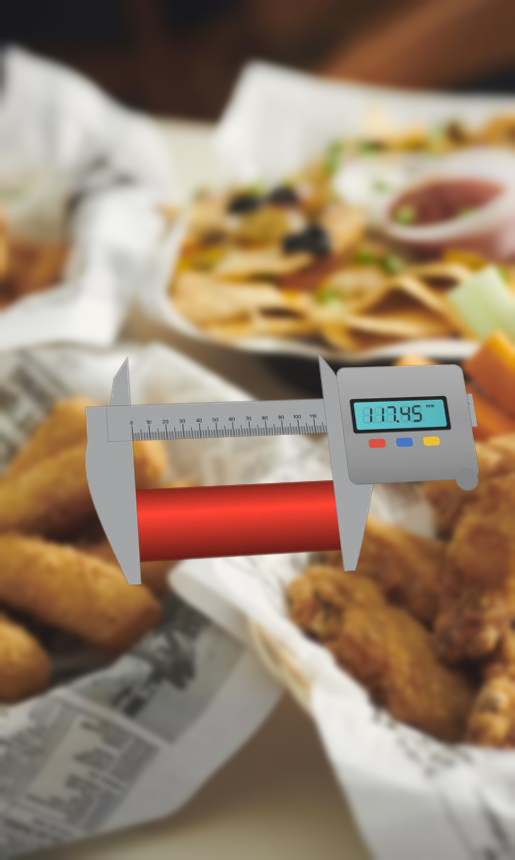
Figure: 117.45mm
